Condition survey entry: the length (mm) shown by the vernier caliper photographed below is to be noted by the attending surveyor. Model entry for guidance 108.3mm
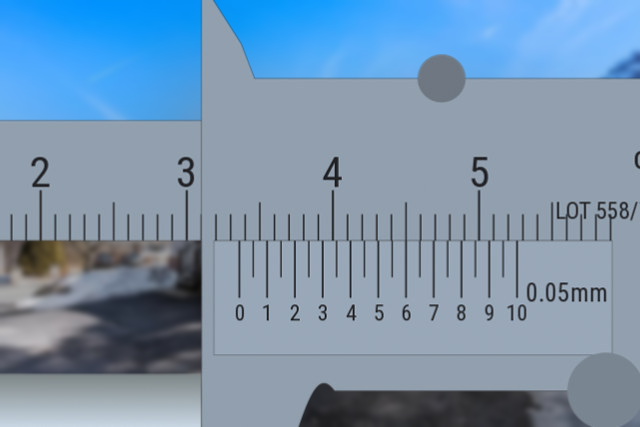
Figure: 33.6mm
